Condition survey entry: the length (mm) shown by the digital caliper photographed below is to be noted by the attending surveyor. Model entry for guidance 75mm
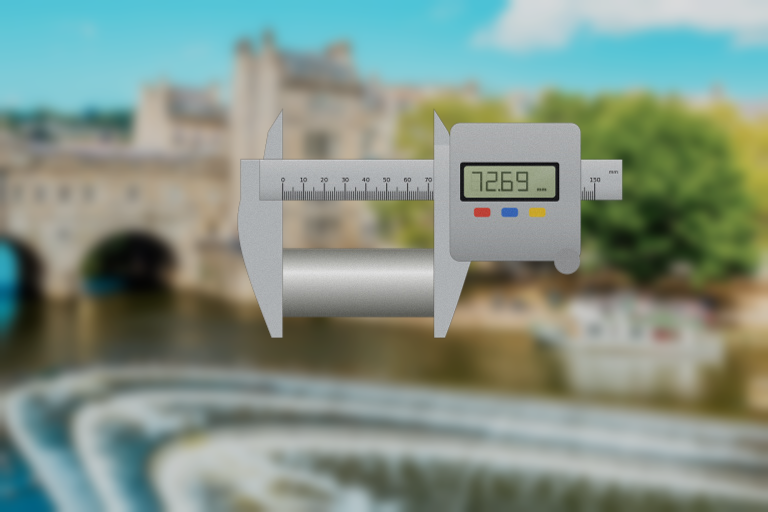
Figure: 72.69mm
